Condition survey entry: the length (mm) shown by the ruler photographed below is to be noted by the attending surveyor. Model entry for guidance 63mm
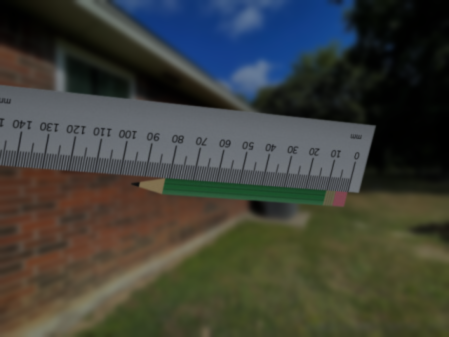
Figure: 95mm
